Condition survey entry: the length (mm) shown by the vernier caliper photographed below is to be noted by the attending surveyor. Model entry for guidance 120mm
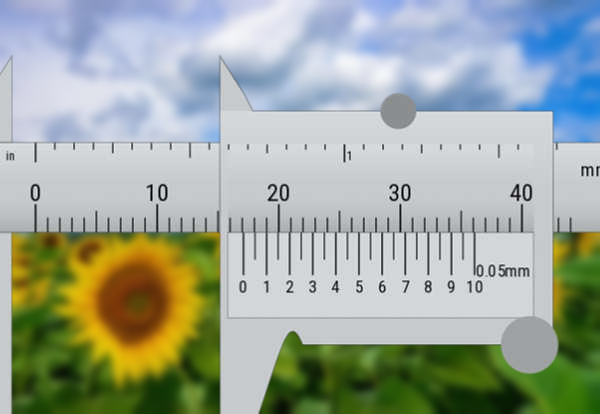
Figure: 17.1mm
